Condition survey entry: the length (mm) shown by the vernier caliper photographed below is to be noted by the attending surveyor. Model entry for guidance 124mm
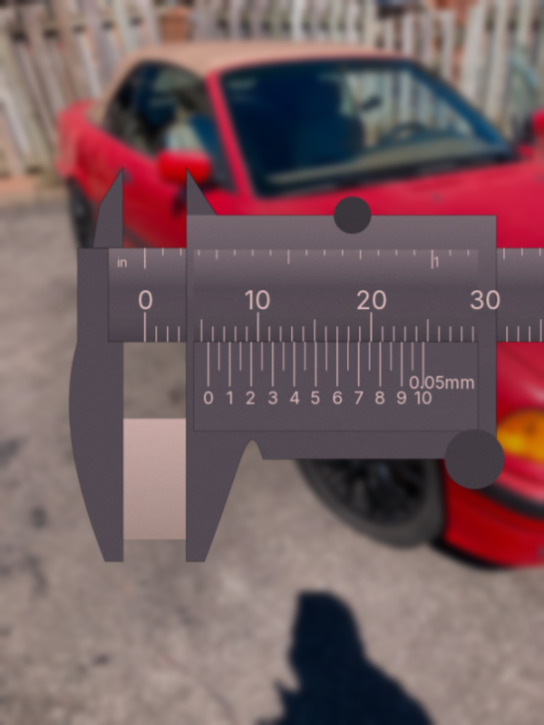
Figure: 5.6mm
